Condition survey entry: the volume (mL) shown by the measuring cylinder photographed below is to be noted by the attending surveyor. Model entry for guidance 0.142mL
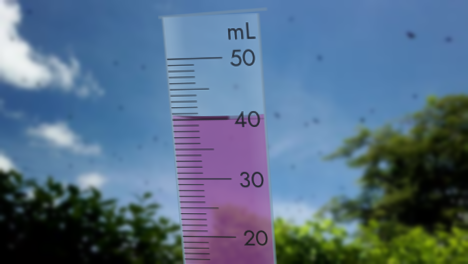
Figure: 40mL
